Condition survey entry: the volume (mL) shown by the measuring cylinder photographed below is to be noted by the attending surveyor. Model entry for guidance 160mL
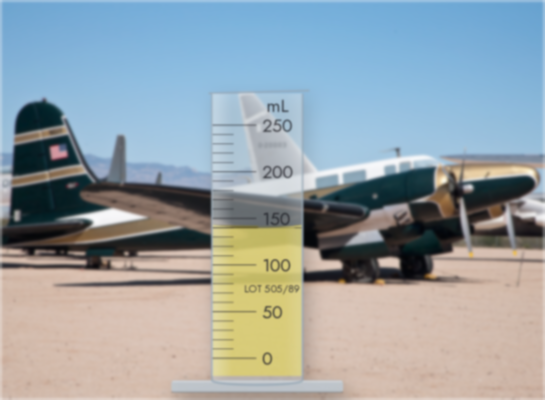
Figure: 140mL
